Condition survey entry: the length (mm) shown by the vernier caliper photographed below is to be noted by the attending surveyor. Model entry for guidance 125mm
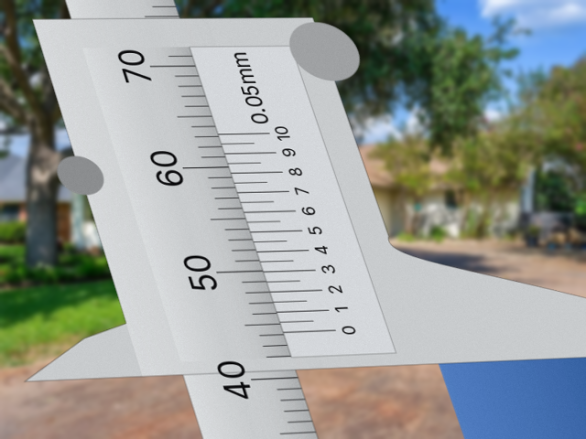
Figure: 44.2mm
